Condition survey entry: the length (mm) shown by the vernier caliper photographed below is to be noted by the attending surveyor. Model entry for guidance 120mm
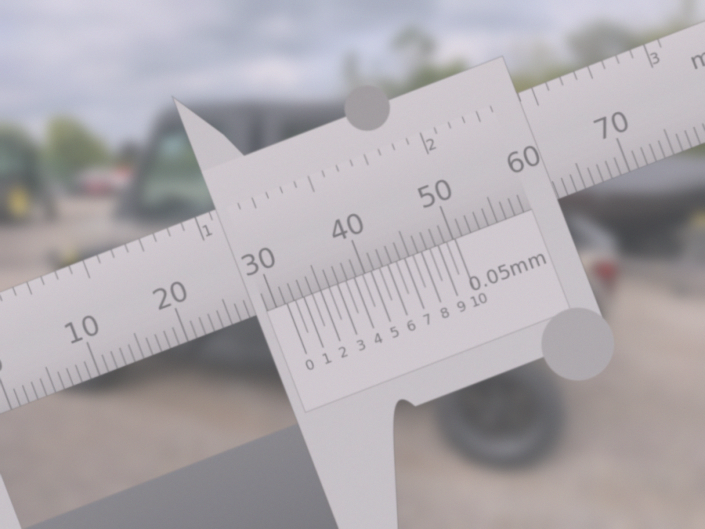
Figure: 31.2mm
